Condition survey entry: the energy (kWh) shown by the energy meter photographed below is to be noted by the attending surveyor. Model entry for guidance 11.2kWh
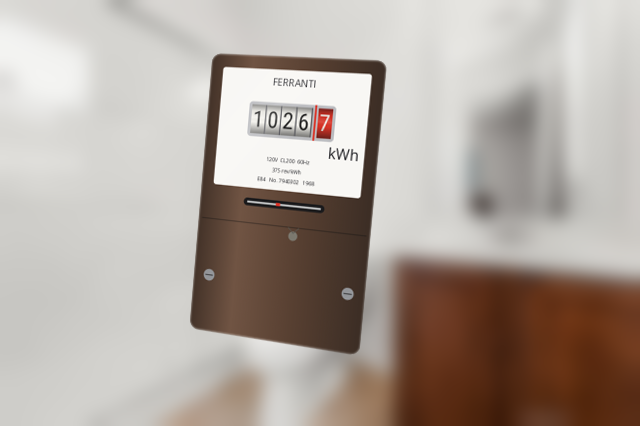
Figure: 1026.7kWh
